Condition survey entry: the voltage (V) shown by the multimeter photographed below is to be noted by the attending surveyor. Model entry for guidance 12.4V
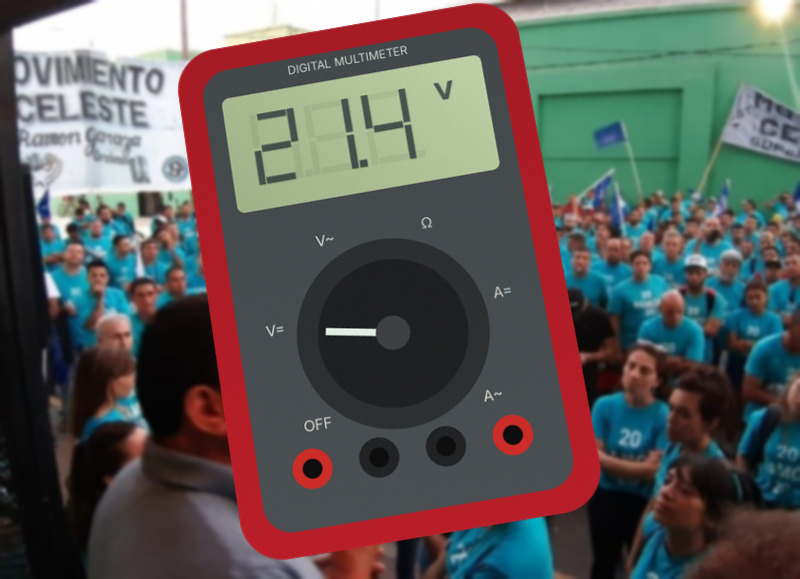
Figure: 21.4V
